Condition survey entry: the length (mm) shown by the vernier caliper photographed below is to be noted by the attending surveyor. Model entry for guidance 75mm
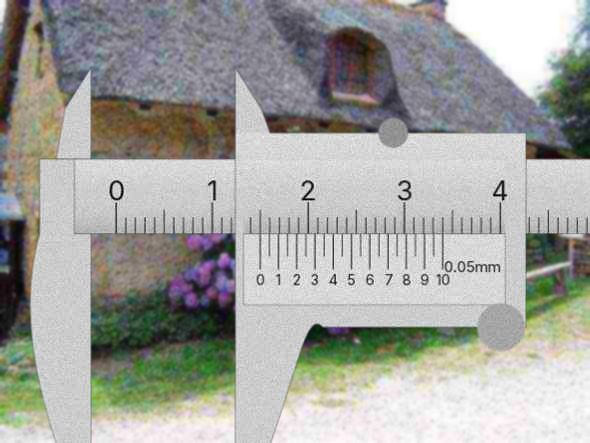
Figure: 15.0mm
